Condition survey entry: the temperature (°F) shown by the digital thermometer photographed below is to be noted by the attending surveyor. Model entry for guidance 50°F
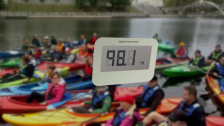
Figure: 98.1°F
